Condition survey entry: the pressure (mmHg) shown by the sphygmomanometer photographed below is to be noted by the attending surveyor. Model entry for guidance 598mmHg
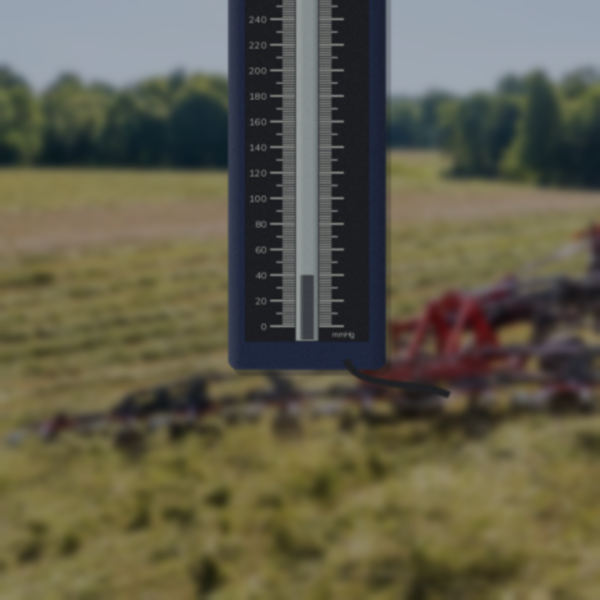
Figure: 40mmHg
